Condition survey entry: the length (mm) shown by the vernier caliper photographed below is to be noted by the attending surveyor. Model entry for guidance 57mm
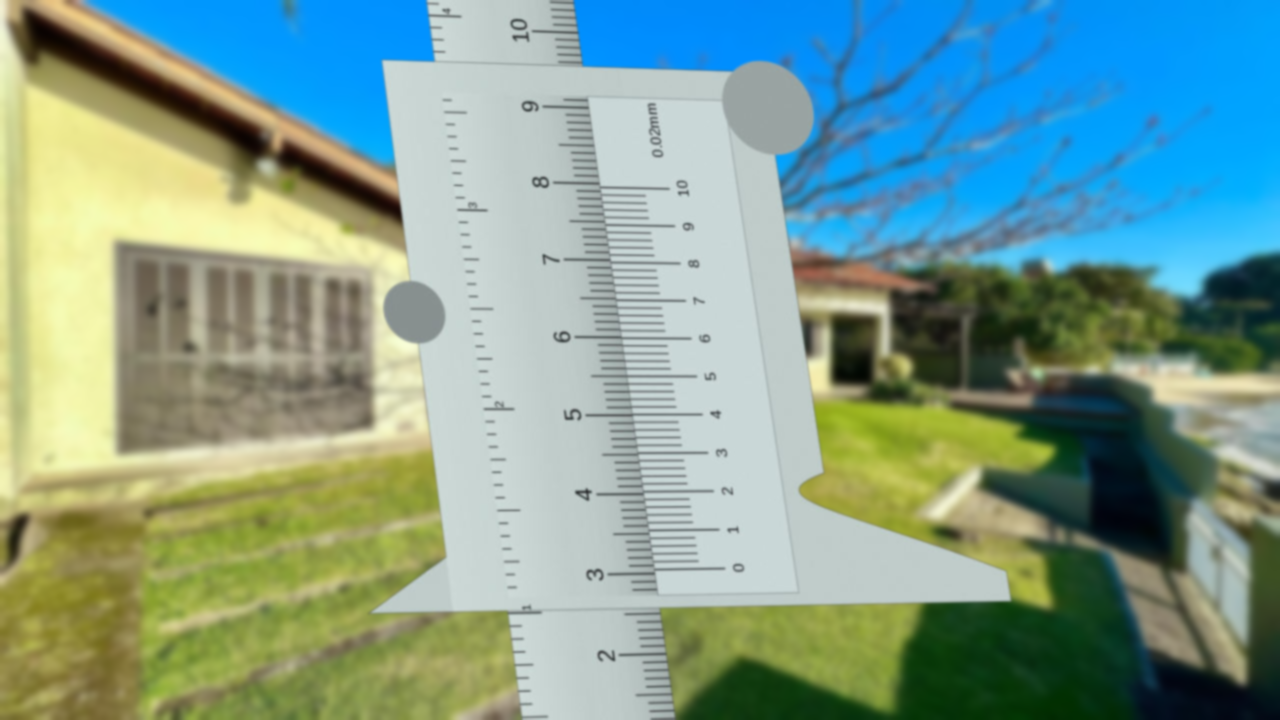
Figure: 30.5mm
